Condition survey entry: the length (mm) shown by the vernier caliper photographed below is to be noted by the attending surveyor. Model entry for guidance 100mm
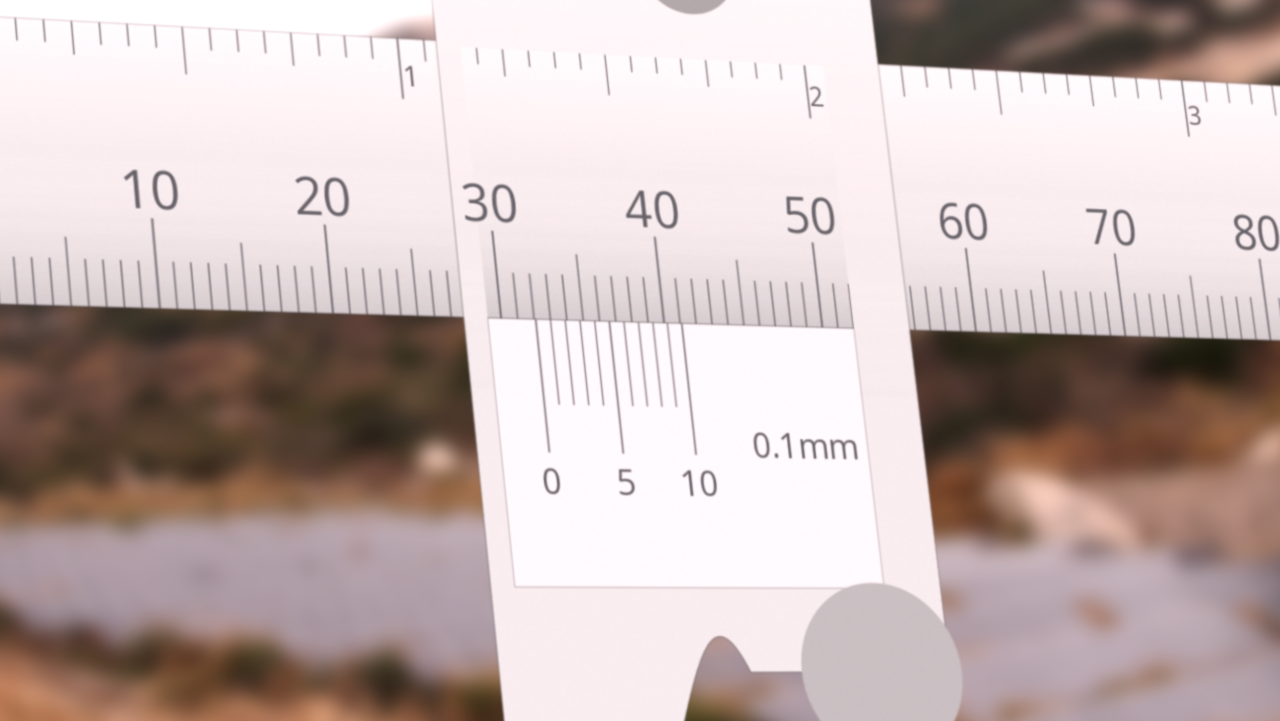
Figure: 32.1mm
